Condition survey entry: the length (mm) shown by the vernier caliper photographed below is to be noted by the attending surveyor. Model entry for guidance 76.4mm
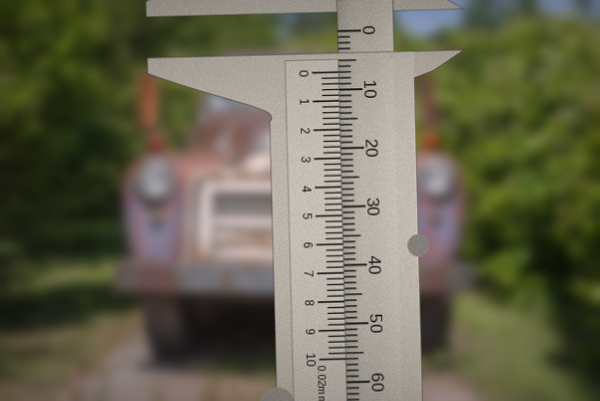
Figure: 7.0mm
